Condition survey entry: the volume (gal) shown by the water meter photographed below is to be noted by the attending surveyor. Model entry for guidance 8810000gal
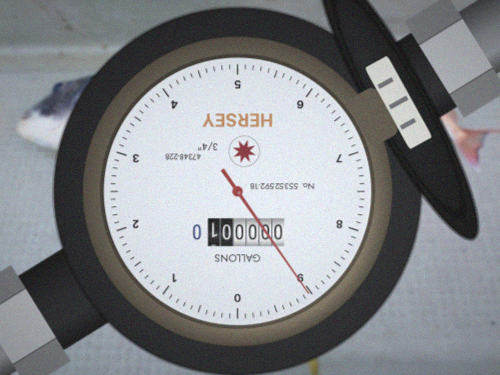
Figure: 9.0gal
